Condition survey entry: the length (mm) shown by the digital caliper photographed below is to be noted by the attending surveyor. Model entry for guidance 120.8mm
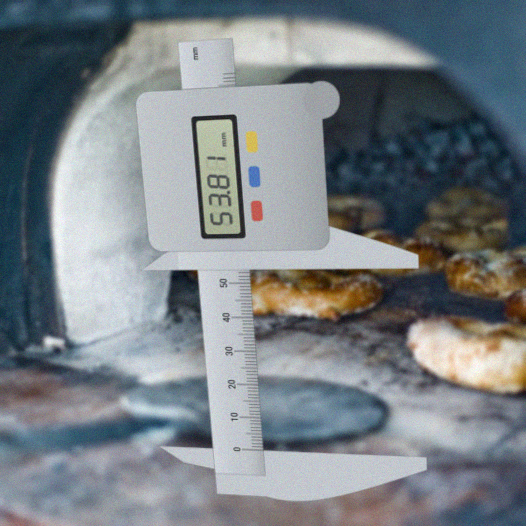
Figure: 53.81mm
